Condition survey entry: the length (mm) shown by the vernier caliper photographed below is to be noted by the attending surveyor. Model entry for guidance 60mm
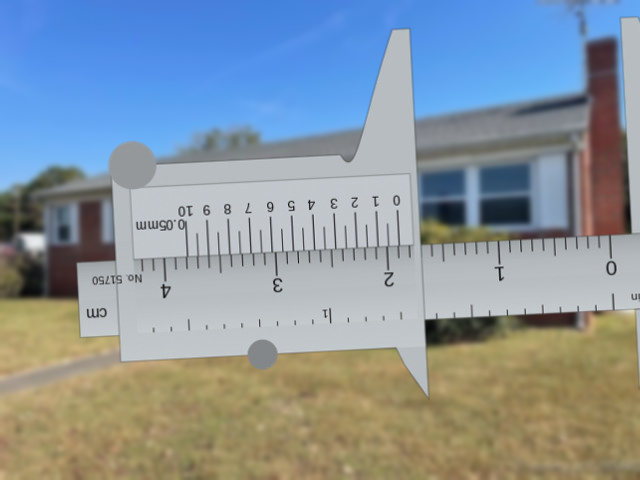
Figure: 18.9mm
